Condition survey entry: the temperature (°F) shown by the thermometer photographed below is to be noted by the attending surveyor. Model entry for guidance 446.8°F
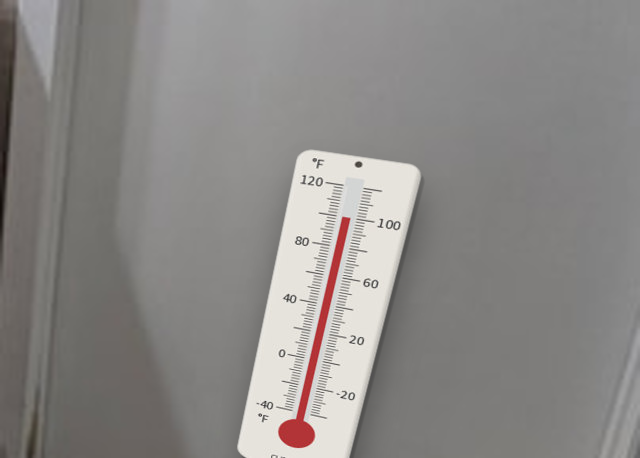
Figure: 100°F
